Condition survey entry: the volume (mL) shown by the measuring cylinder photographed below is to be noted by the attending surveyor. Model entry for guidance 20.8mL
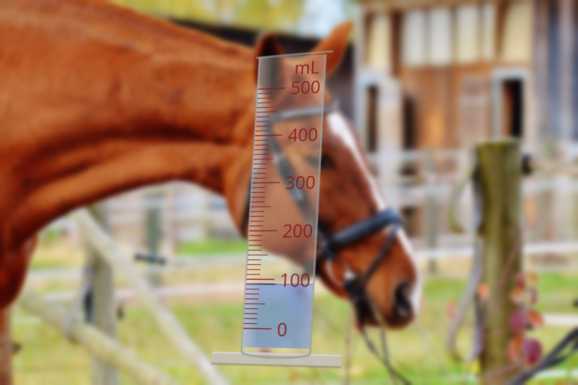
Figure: 90mL
